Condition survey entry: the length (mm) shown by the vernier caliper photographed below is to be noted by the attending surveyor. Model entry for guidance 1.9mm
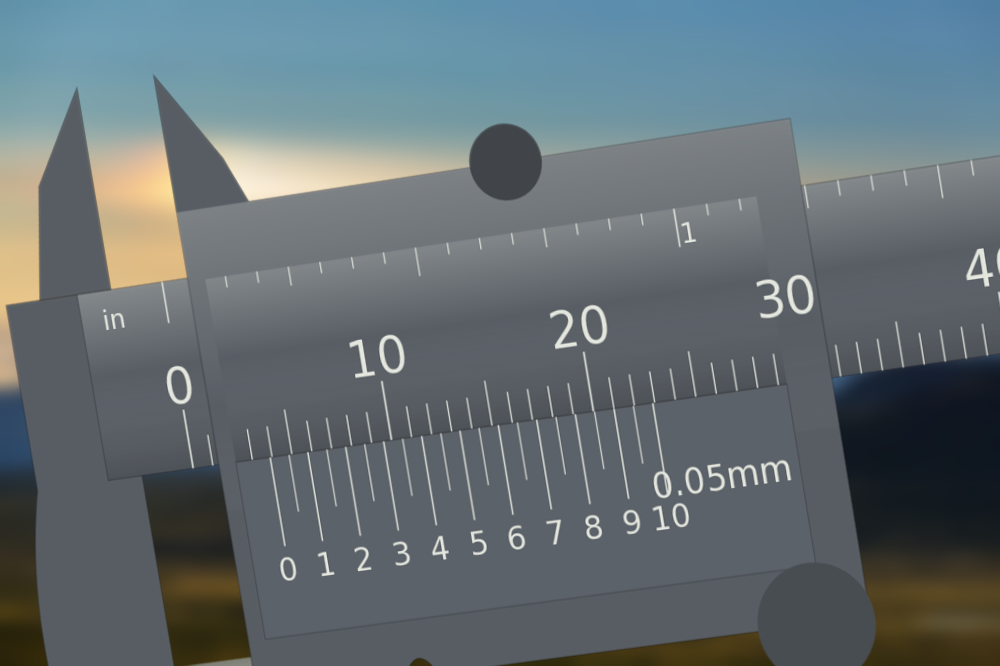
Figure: 3.9mm
